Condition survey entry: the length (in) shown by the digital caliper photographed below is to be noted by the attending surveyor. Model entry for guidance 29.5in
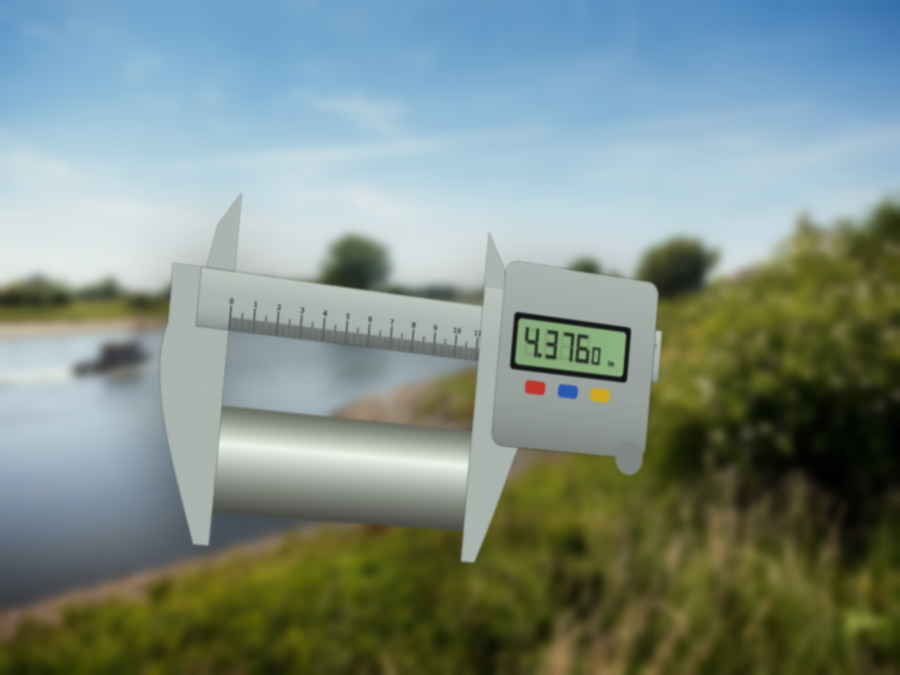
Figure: 4.3760in
